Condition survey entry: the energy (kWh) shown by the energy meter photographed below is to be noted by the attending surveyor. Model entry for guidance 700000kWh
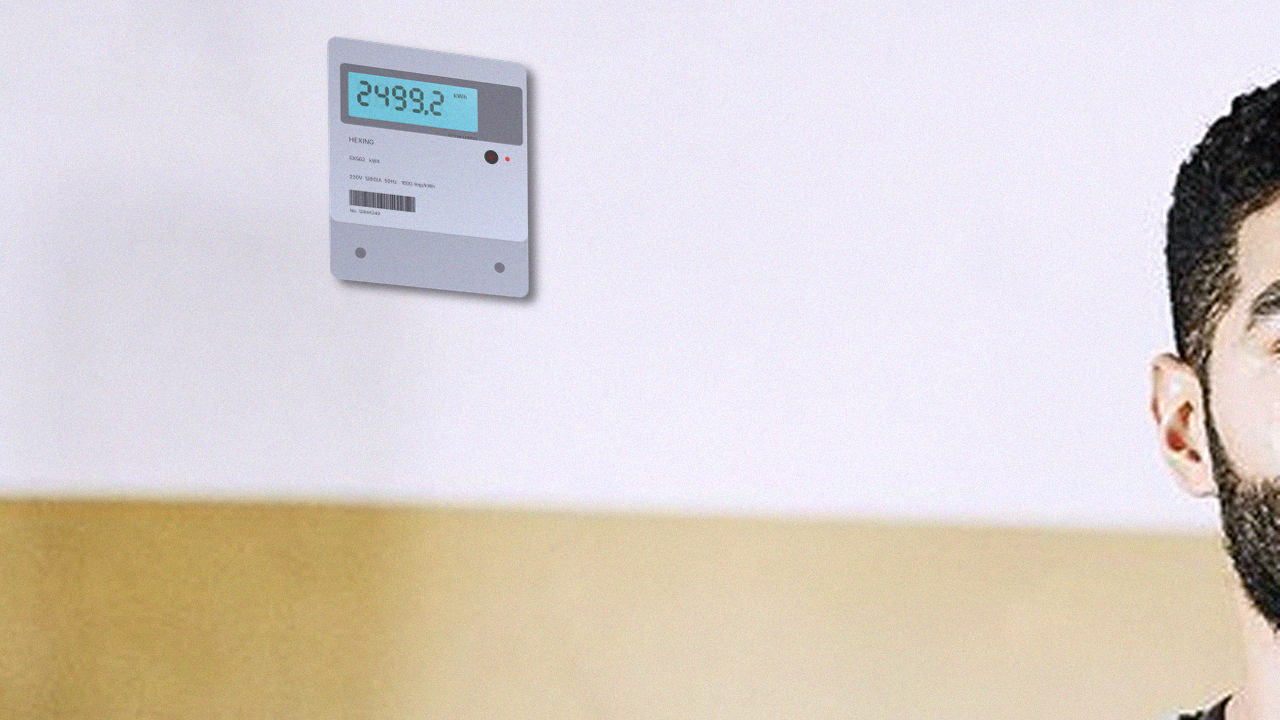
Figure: 2499.2kWh
